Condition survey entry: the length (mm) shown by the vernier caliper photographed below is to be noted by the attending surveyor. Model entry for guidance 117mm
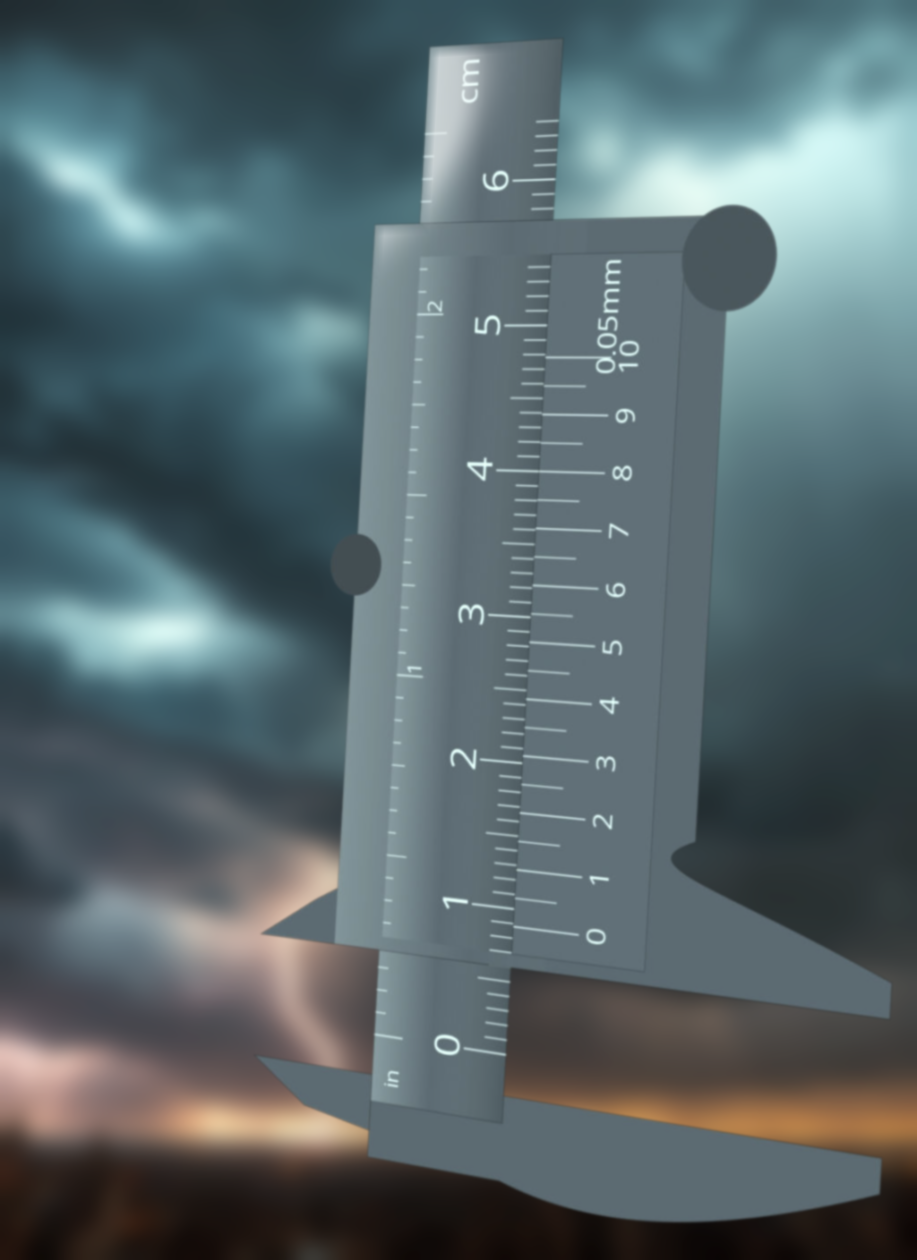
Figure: 8.8mm
